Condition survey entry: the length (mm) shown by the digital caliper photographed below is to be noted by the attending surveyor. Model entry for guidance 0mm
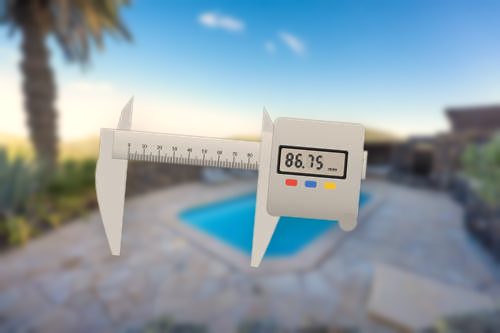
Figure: 86.75mm
